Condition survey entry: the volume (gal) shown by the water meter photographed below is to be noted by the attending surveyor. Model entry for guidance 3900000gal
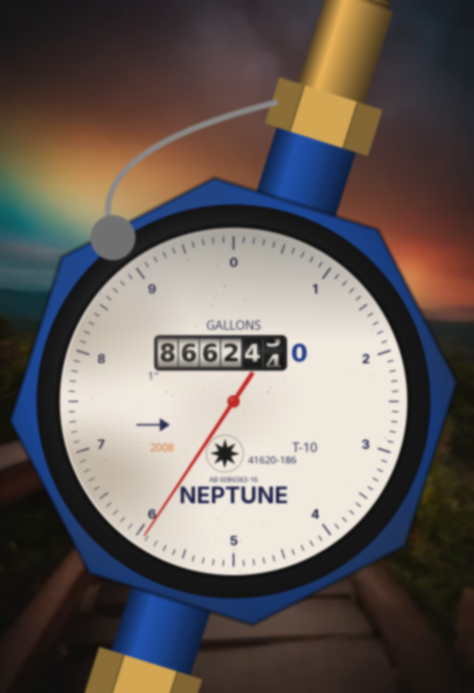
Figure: 8662435.9gal
